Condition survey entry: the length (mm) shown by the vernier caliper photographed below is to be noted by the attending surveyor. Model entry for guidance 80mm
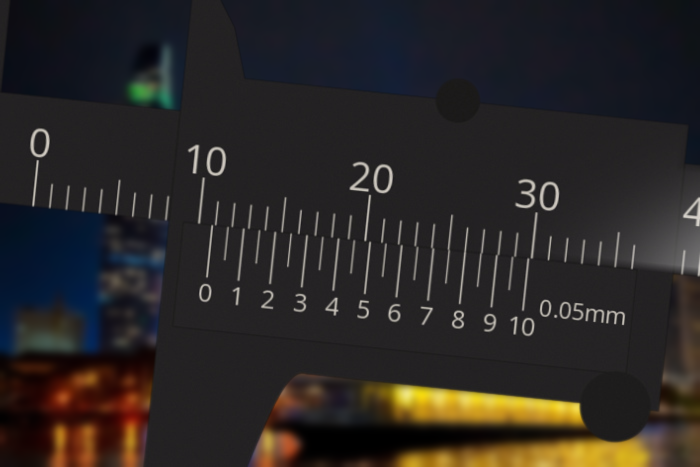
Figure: 10.8mm
